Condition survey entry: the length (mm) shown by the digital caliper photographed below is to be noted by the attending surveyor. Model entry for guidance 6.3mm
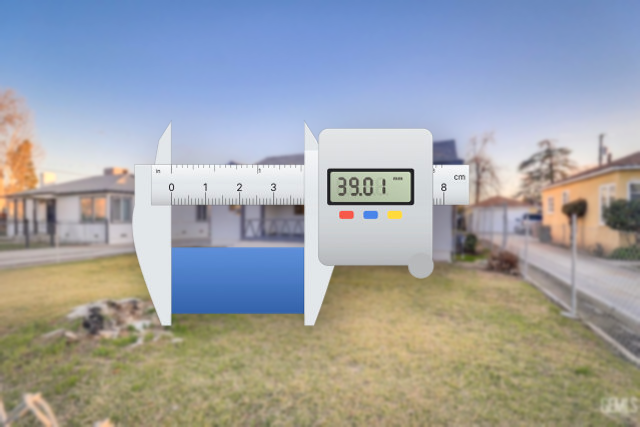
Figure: 39.01mm
